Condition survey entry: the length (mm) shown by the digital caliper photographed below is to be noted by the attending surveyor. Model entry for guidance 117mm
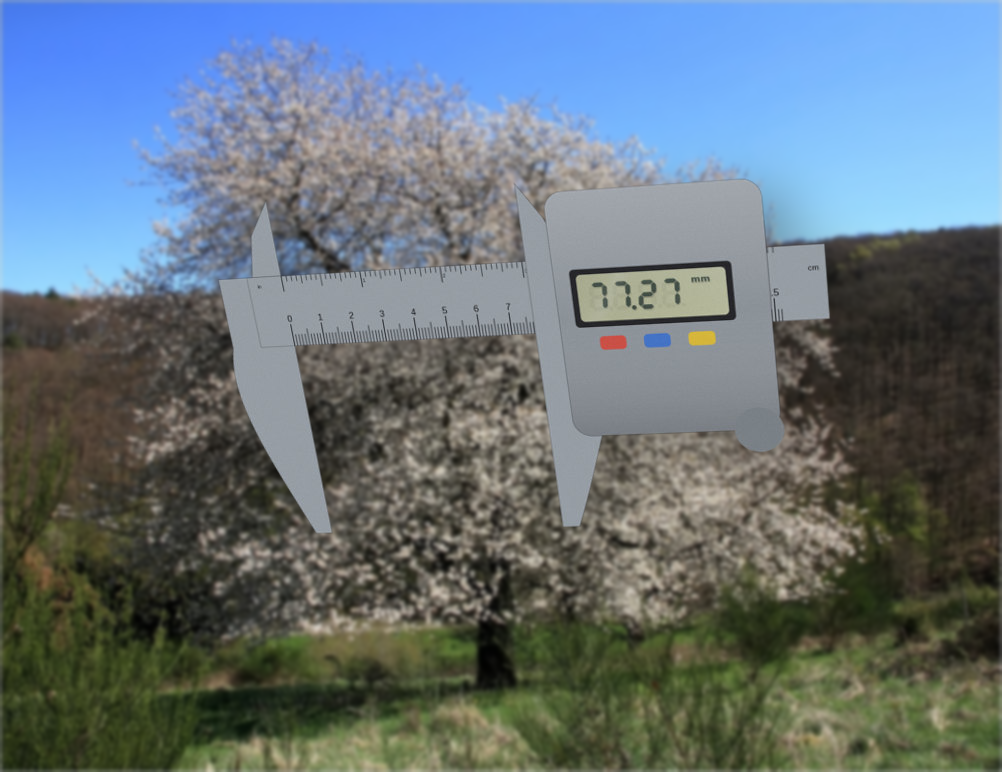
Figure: 77.27mm
